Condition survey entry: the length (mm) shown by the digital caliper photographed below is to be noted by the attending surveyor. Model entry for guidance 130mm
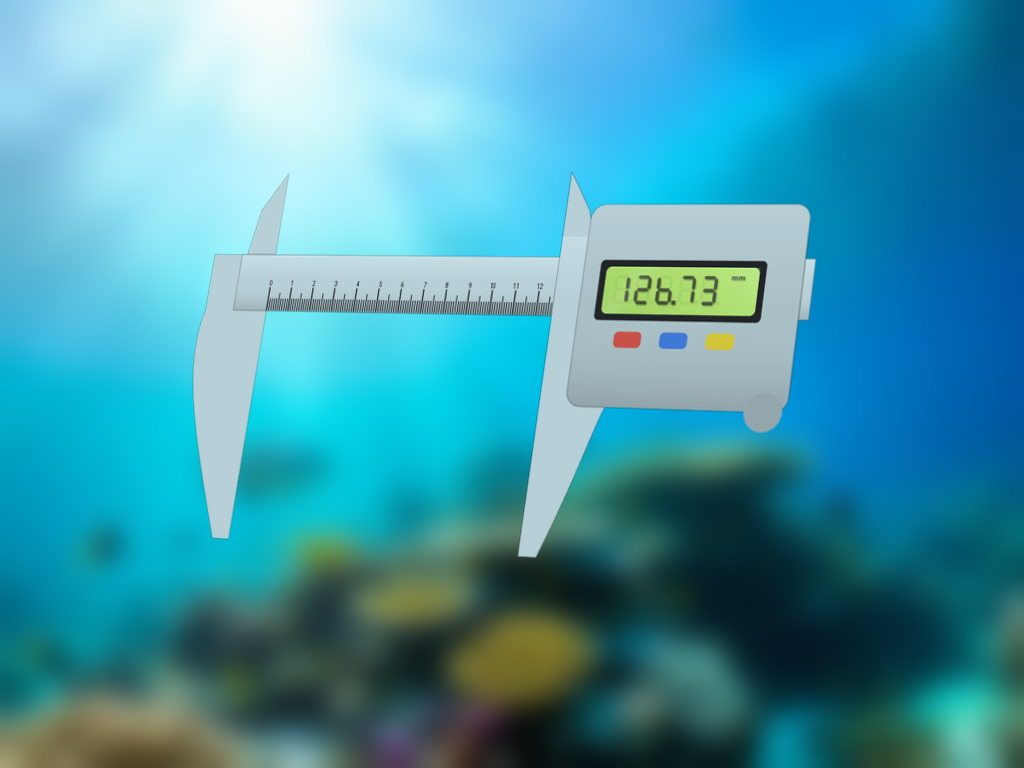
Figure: 126.73mm
